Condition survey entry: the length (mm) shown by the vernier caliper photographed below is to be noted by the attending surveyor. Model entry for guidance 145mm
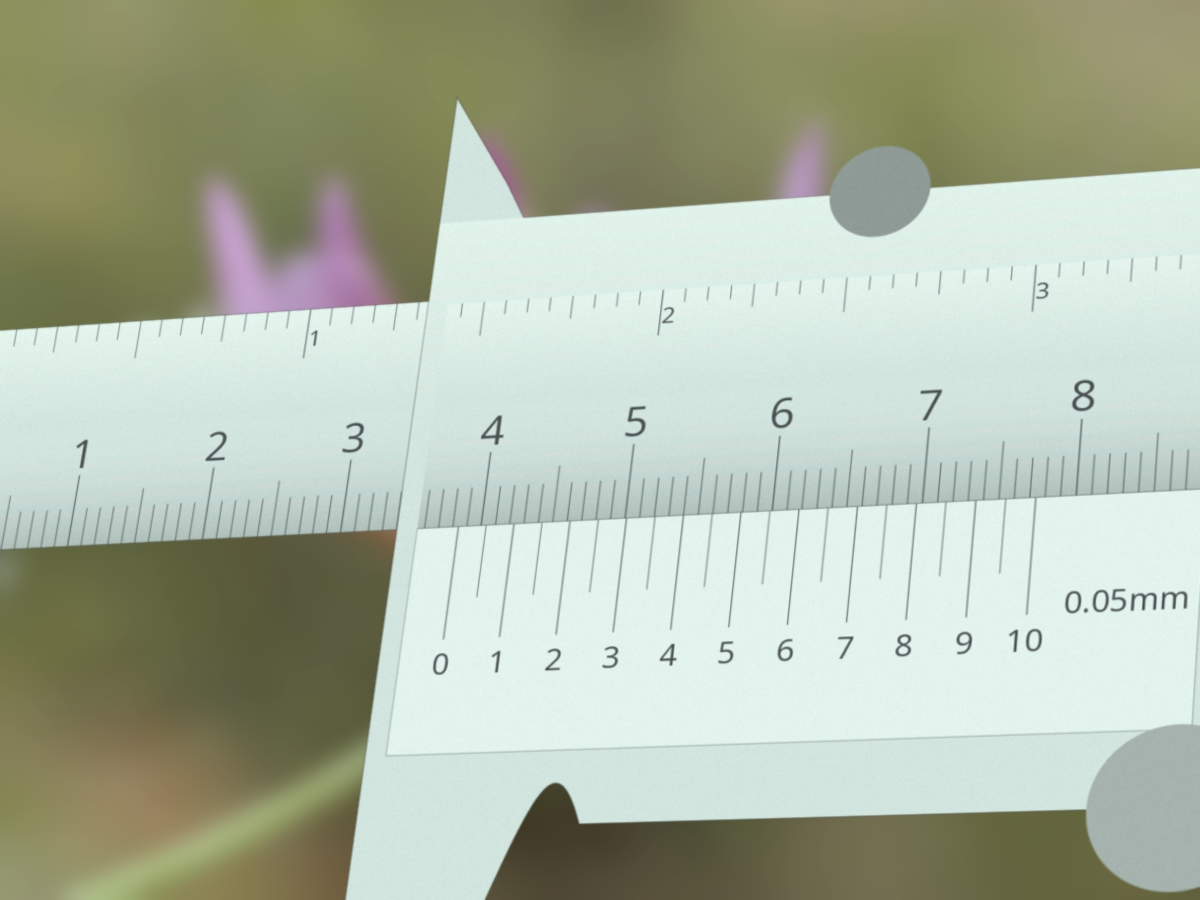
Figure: 38.4mm
